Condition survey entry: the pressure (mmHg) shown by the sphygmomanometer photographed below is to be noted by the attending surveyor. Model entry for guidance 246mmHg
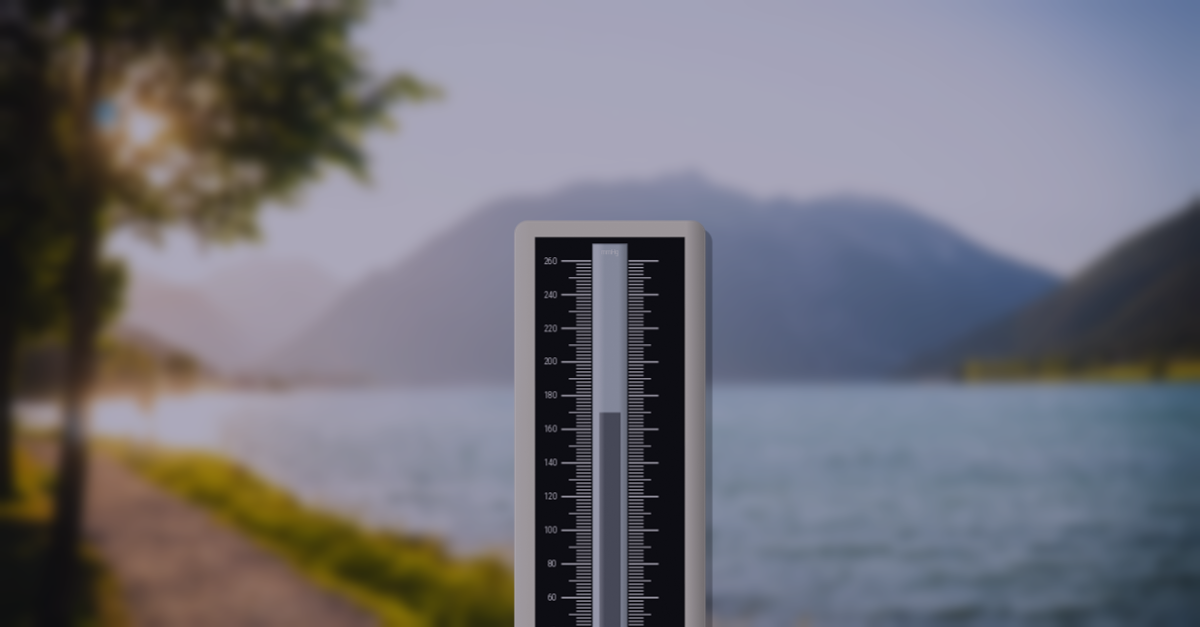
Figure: 170mmHg
